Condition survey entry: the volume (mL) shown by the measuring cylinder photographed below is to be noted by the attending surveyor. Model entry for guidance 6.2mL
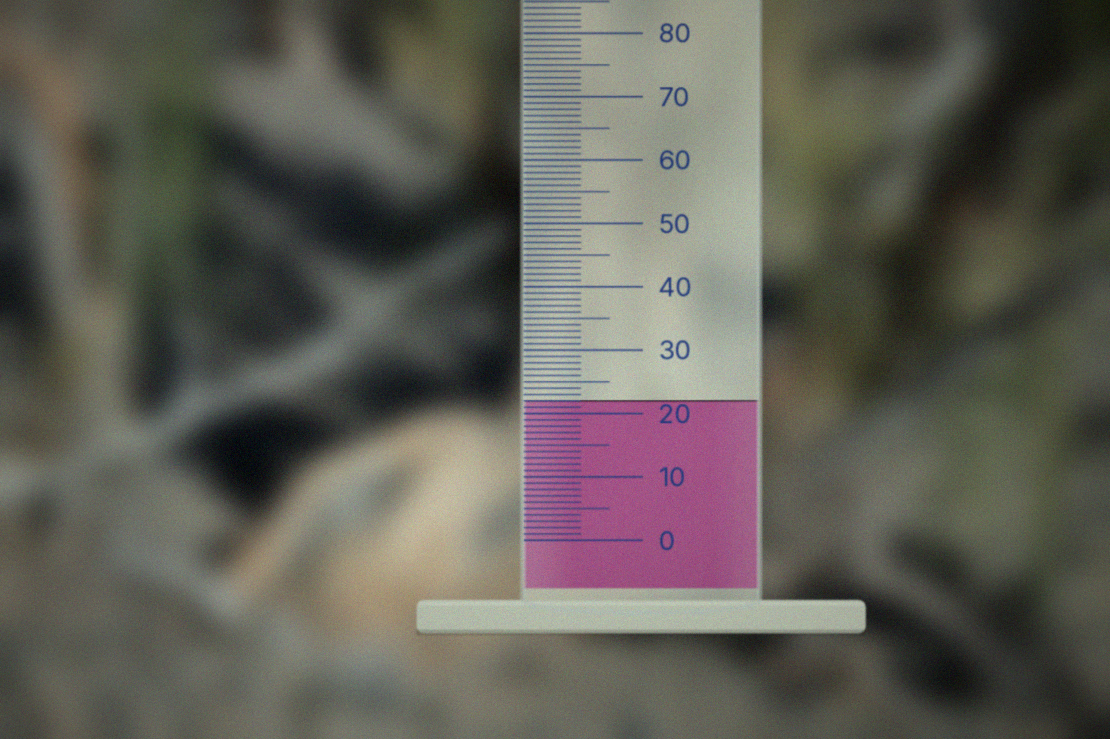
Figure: 22mL
